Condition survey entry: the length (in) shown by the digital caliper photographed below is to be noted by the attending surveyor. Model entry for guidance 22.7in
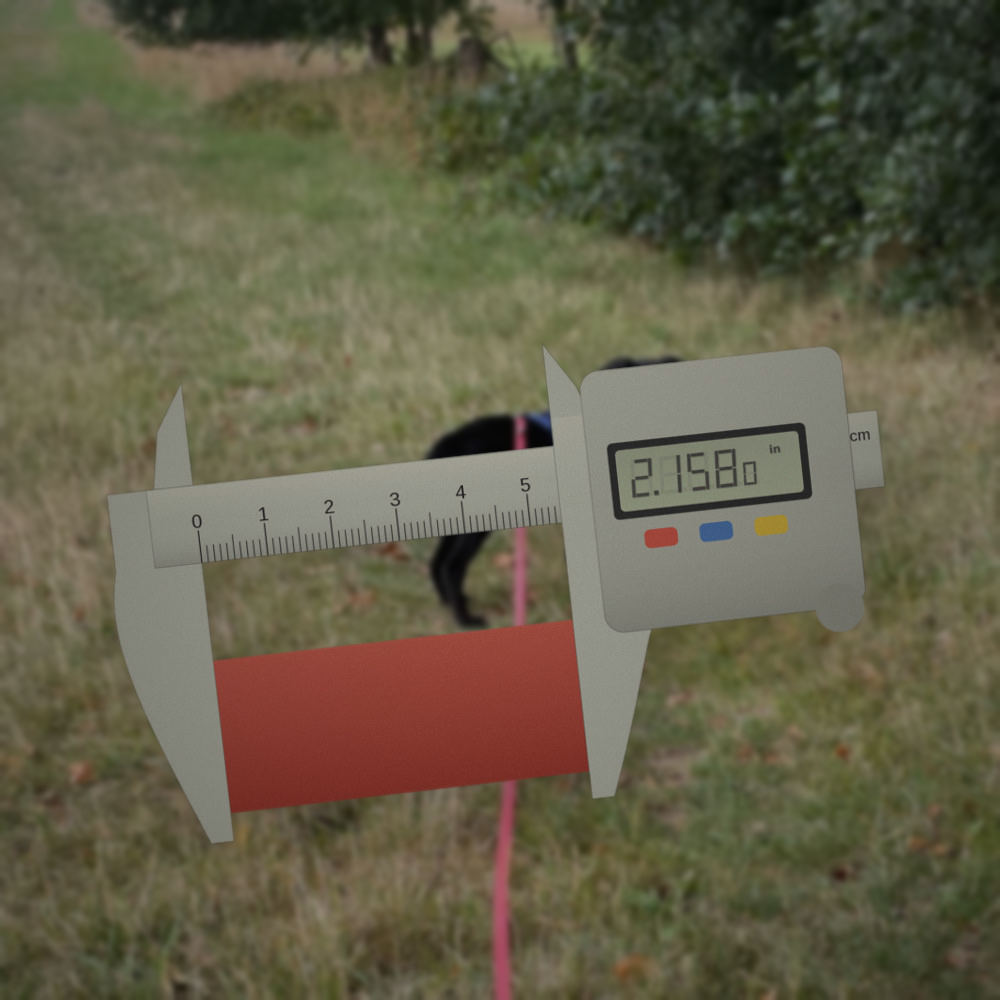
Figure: 2.1580in
